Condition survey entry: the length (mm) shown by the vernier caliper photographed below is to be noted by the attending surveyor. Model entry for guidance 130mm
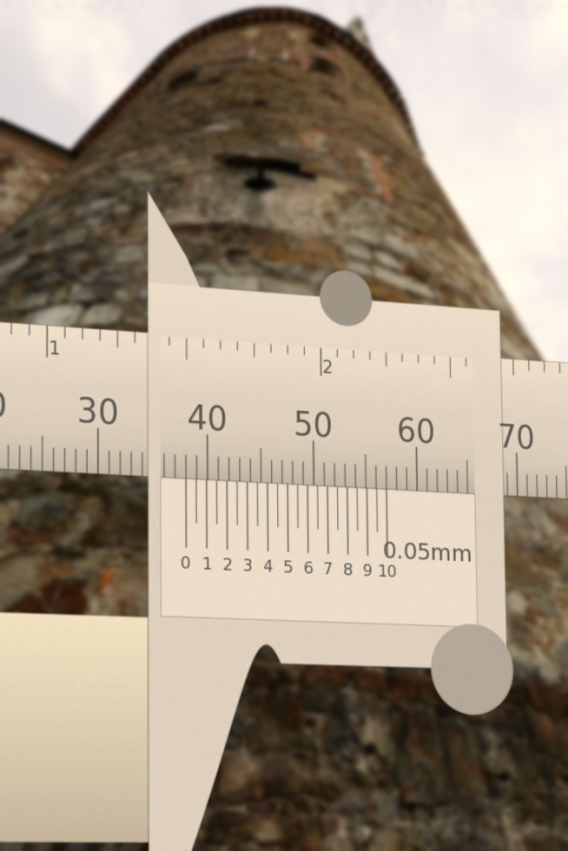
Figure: 38.0mm
